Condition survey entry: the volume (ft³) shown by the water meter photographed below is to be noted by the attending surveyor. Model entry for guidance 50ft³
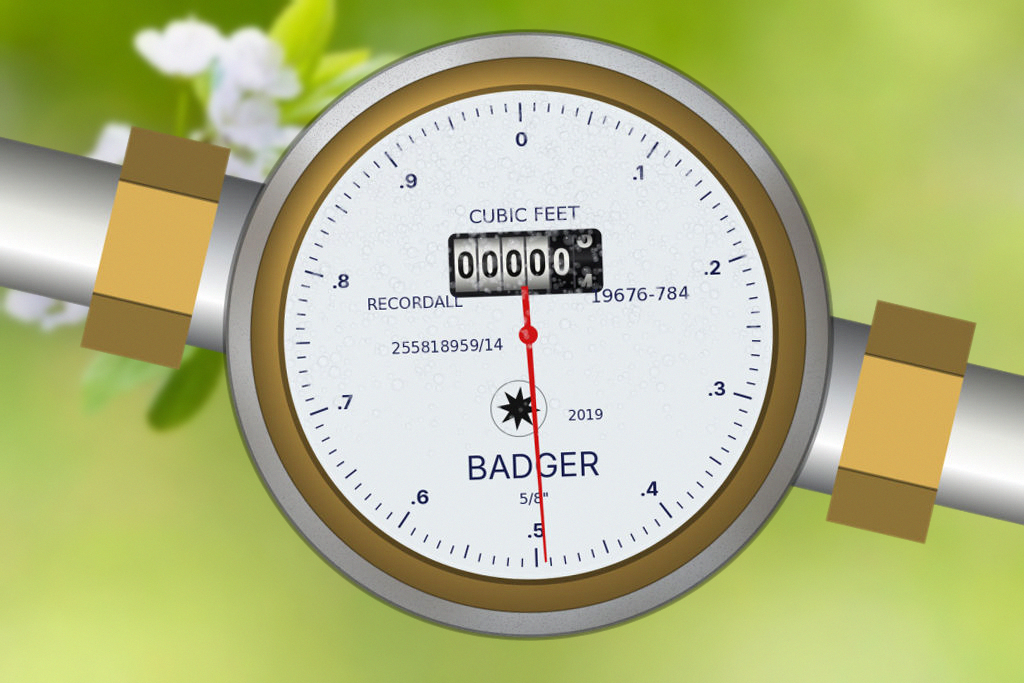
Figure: 3.49ft³
